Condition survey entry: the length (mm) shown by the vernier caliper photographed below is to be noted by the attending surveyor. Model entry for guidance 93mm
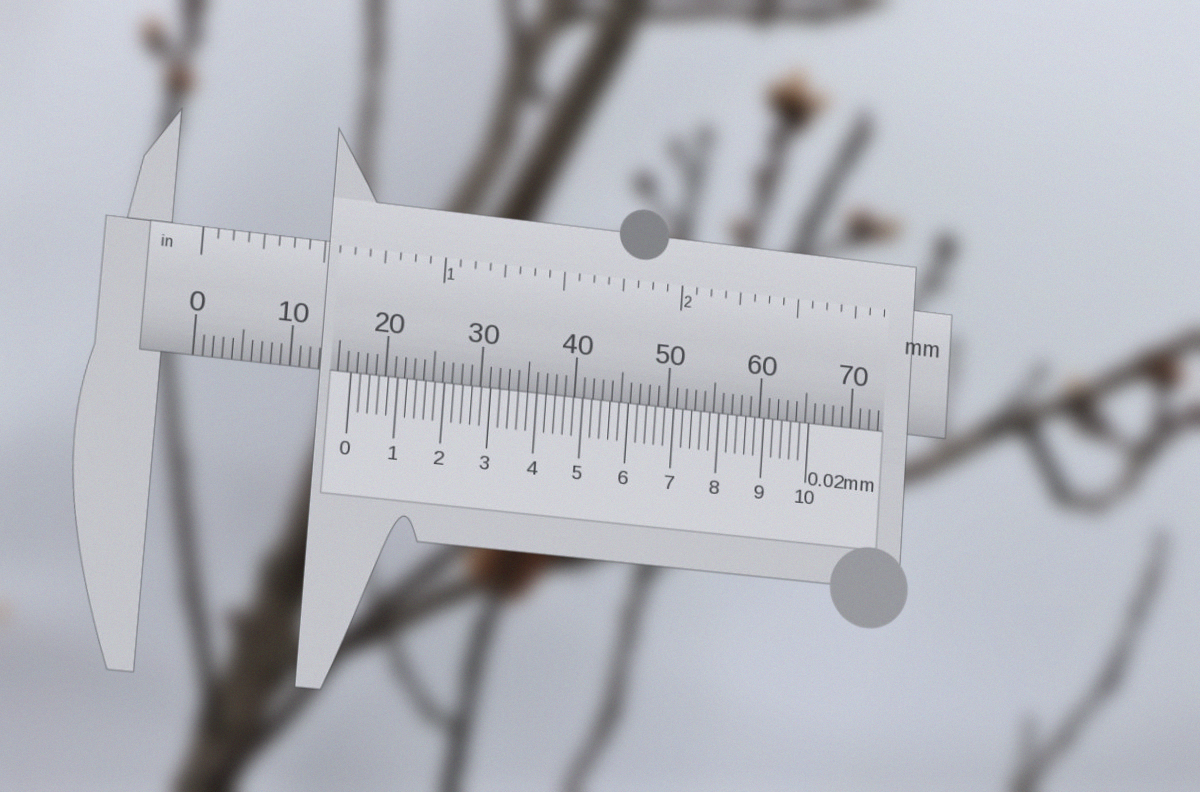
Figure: 16.4mm
